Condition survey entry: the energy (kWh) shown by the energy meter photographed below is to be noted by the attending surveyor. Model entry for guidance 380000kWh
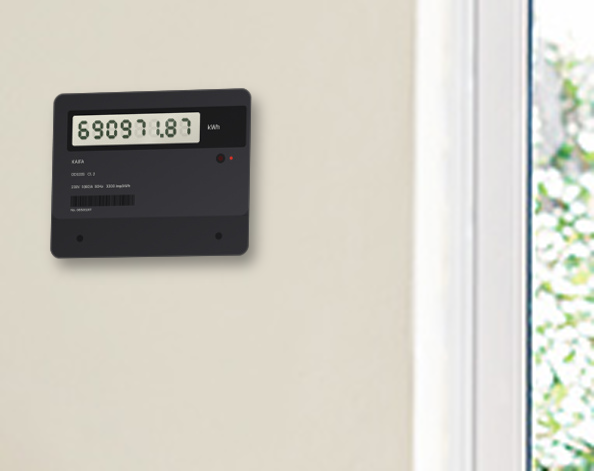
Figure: 690971.87kWh
